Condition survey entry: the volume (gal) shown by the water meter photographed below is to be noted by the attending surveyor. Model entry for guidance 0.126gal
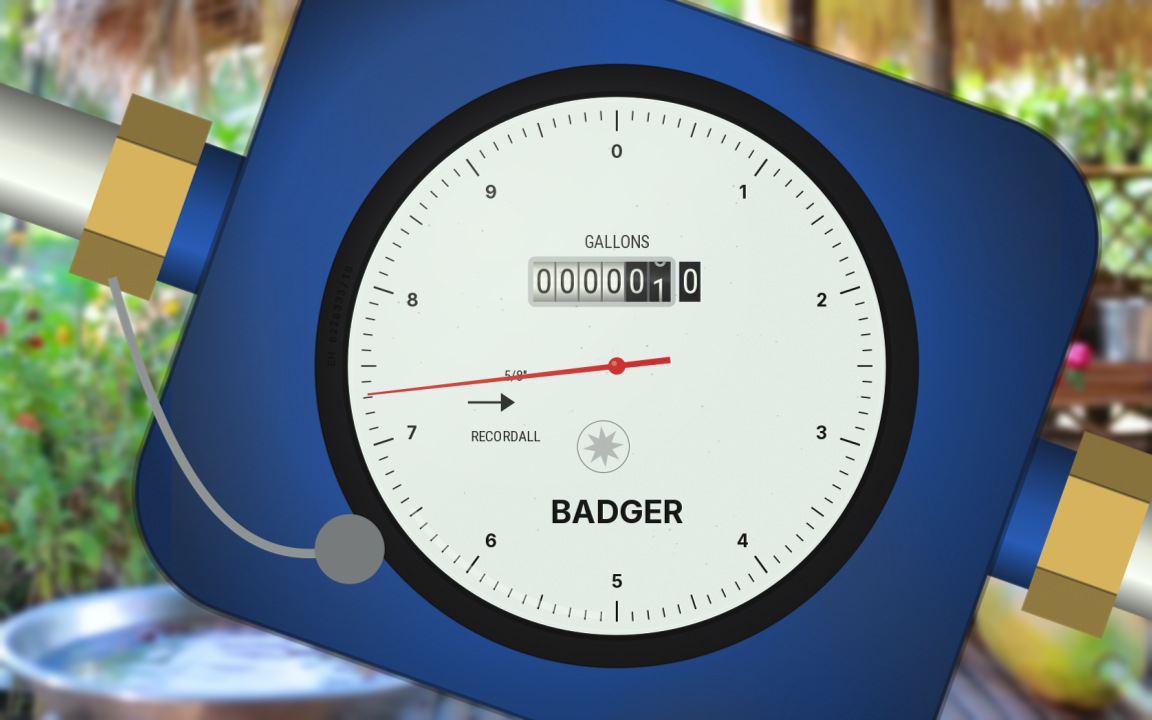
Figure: 7.3gal
